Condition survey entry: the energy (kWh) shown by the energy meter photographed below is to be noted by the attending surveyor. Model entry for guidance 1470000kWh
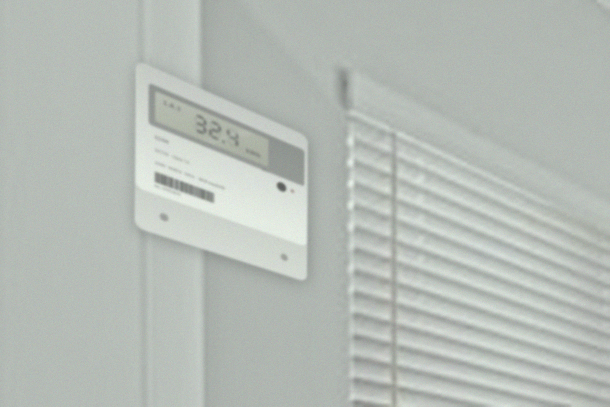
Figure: 32.4kWh
